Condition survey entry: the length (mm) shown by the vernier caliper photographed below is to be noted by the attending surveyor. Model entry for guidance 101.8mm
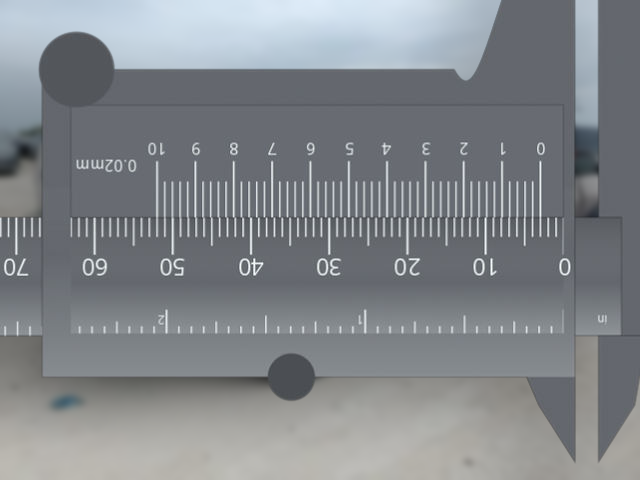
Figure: 3.0mm
